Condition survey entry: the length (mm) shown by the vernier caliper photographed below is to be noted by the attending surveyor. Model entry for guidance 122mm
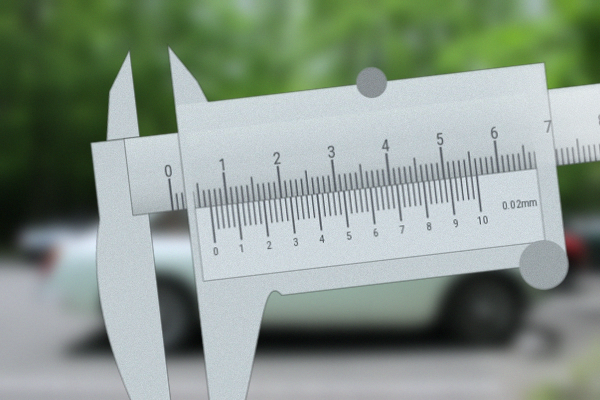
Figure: 7.0mm
